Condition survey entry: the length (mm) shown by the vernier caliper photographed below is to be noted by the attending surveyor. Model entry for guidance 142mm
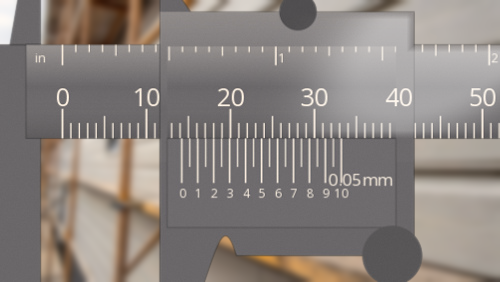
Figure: 14.2mm
